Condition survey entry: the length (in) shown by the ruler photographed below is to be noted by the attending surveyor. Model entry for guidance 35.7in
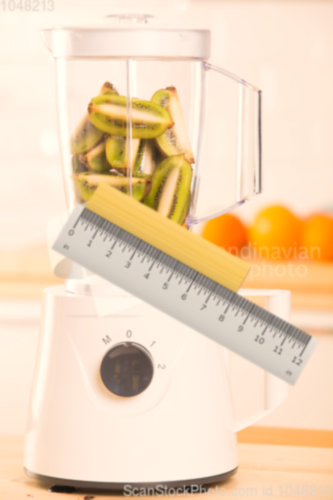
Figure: 8in
